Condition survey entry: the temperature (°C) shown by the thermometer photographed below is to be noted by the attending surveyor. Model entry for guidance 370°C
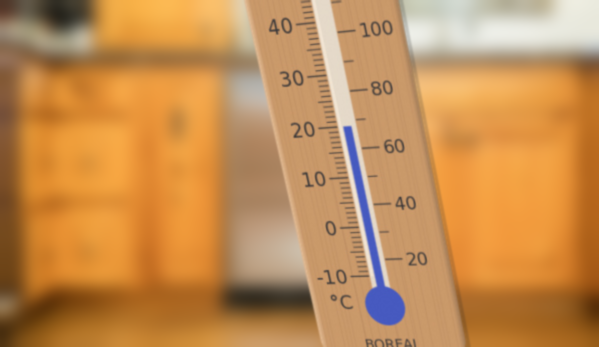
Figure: 20°C
